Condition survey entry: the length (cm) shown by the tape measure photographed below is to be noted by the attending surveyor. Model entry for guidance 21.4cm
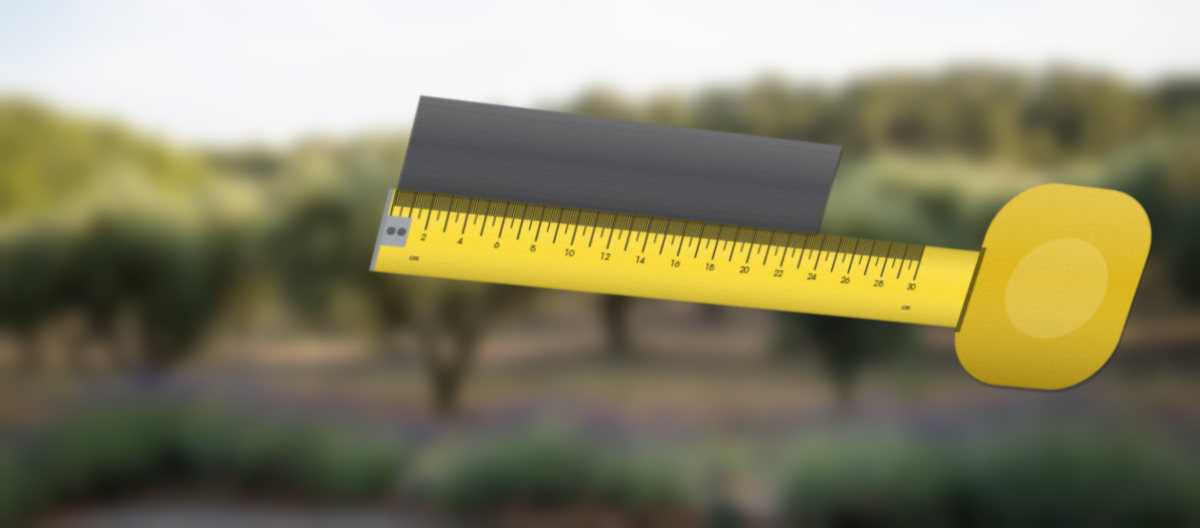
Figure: 23.5cm
